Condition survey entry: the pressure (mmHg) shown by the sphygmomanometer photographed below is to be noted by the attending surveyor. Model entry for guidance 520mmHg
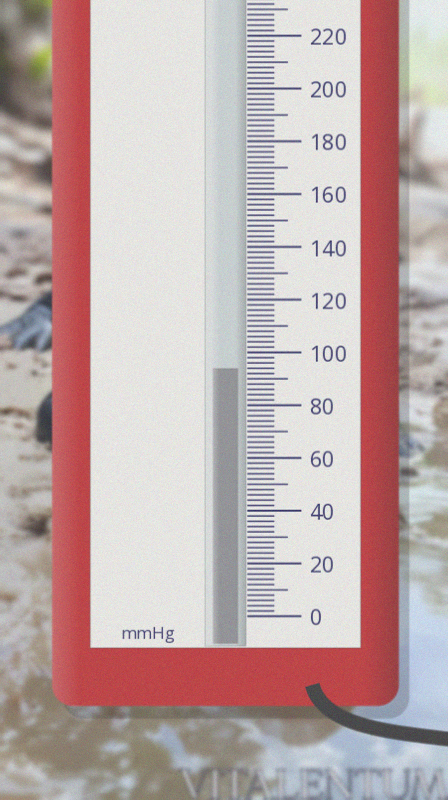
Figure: 94mmHg
